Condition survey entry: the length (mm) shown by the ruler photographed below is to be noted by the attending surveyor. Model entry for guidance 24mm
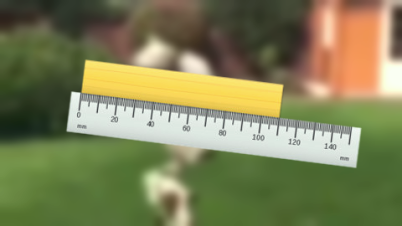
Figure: 110mm
